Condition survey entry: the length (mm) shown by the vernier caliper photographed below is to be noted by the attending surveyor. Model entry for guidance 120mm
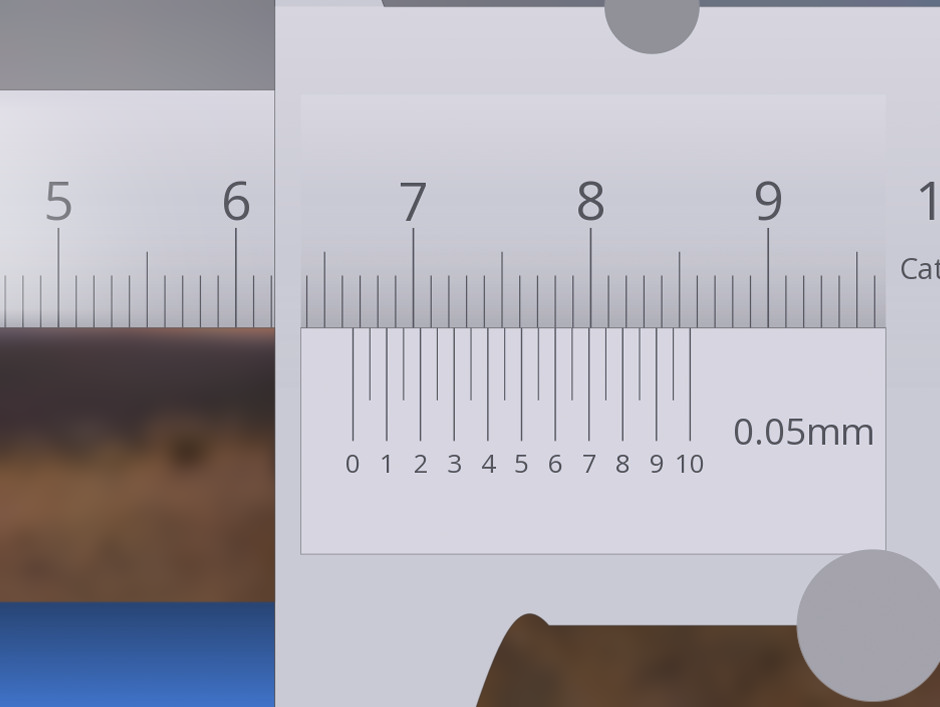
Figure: 66.6mm
